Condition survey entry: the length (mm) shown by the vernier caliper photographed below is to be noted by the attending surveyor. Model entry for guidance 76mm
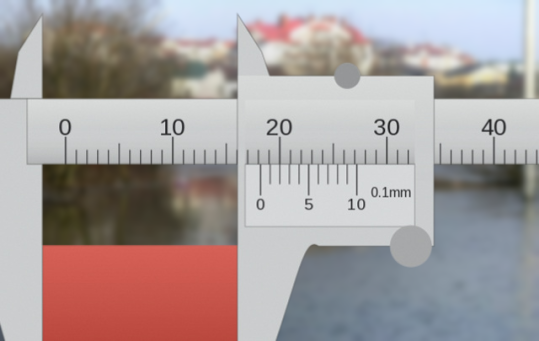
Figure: 18.2mm
